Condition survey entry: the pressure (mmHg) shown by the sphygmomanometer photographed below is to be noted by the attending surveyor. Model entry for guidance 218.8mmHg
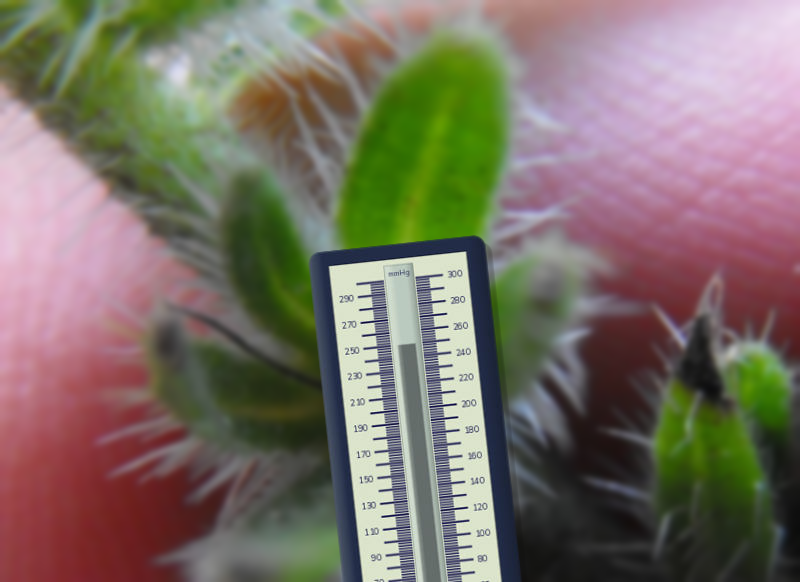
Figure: 250mmHg
